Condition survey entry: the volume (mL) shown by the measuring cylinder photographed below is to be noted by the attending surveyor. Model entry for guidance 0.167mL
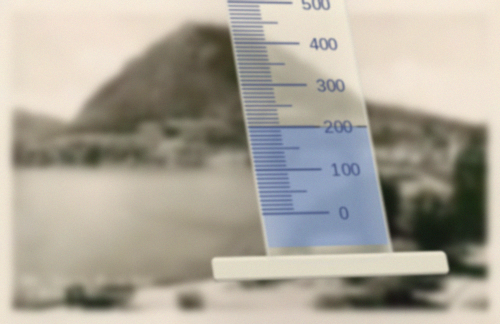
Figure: 200mL
